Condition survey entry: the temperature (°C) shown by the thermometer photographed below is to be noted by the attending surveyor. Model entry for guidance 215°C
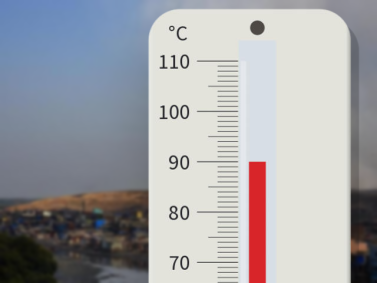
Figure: 90°C
